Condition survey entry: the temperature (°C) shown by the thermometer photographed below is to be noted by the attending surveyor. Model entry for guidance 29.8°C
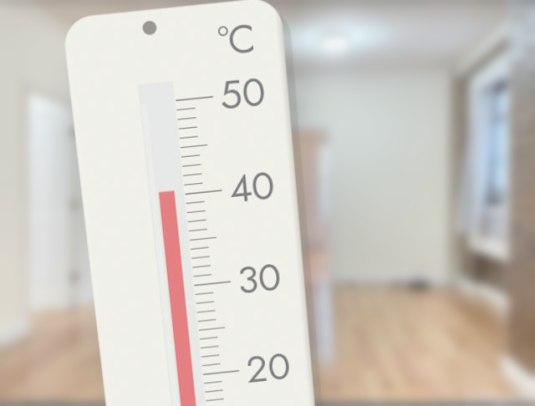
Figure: 40.5°C
